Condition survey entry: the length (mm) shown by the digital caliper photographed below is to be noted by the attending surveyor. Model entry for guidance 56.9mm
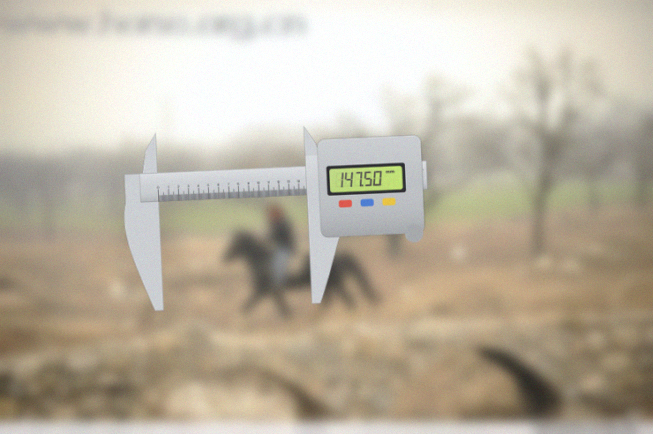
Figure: 147.50mm
